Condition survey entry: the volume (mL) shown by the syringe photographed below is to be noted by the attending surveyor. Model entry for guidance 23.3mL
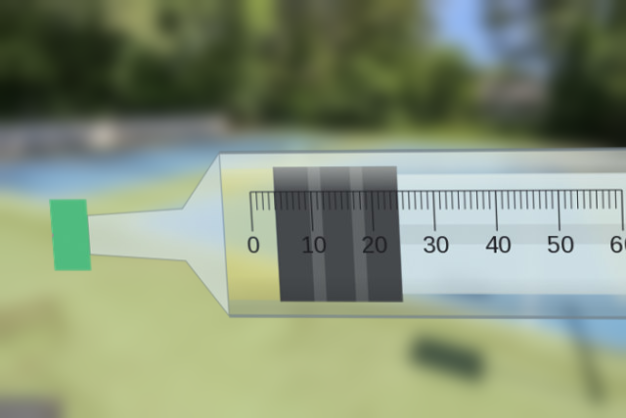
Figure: 4mL
